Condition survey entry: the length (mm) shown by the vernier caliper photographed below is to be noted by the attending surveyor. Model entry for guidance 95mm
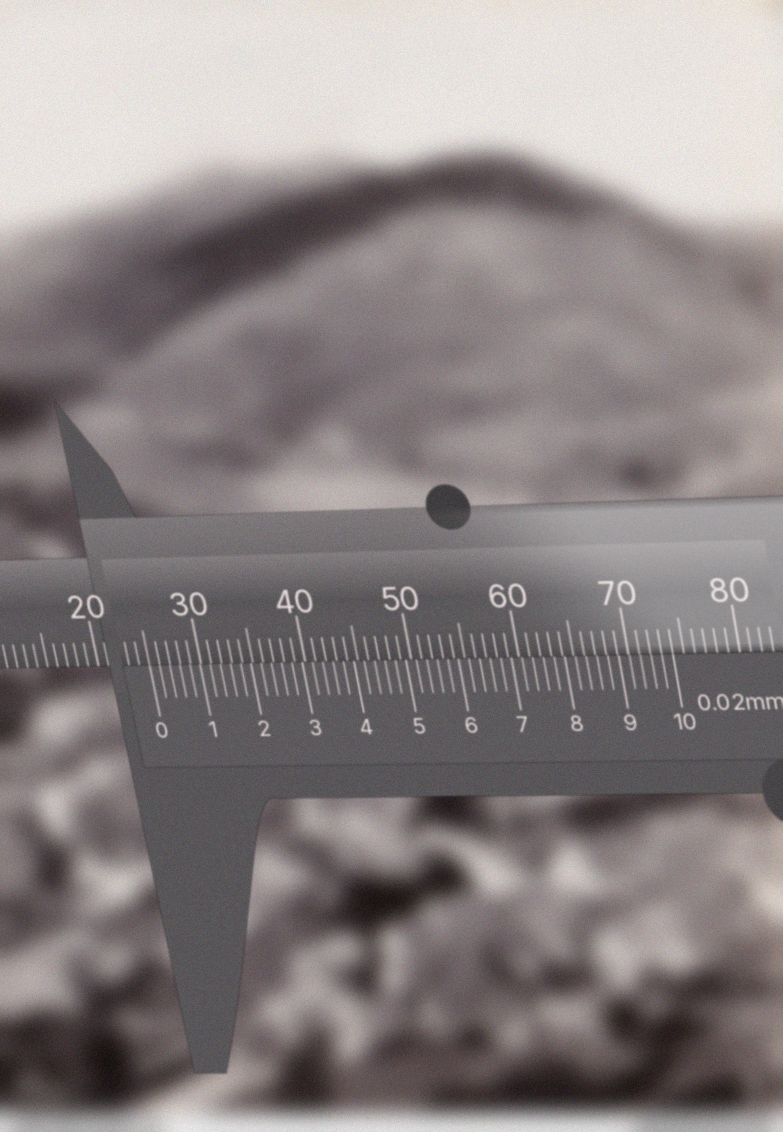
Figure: 25.0mm
